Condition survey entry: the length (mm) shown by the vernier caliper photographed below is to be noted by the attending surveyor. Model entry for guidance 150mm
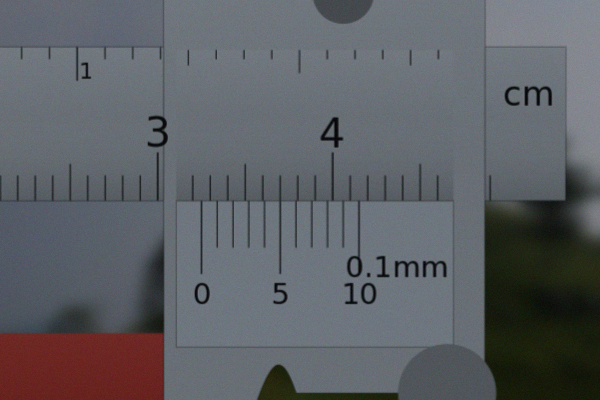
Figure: 32.5mm
